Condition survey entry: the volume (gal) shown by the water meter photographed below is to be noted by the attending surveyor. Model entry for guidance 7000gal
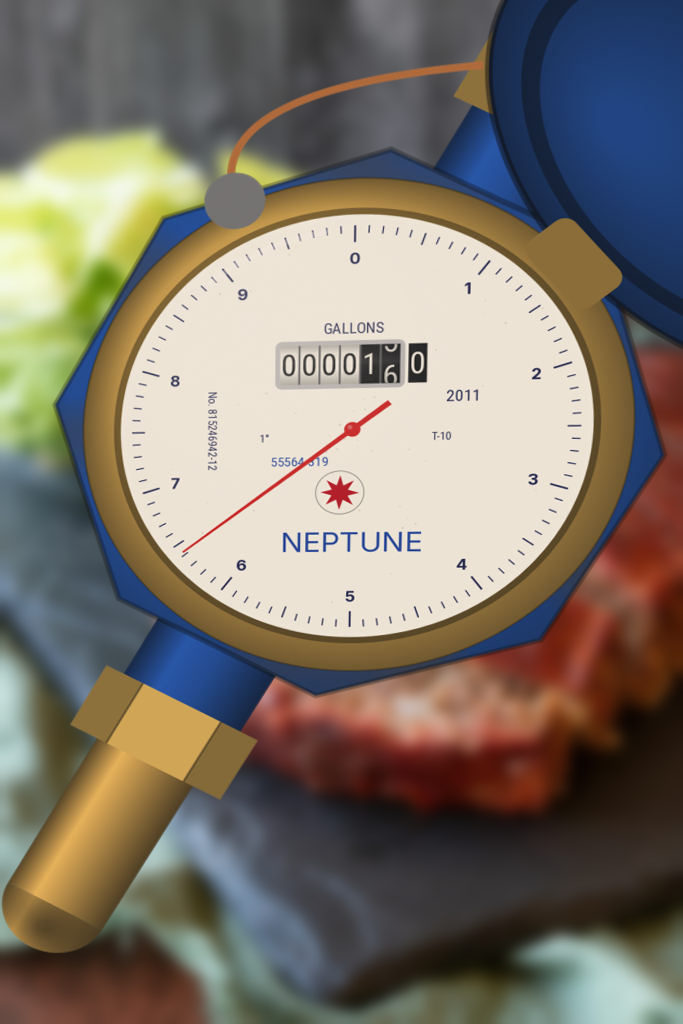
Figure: 156.4gal
